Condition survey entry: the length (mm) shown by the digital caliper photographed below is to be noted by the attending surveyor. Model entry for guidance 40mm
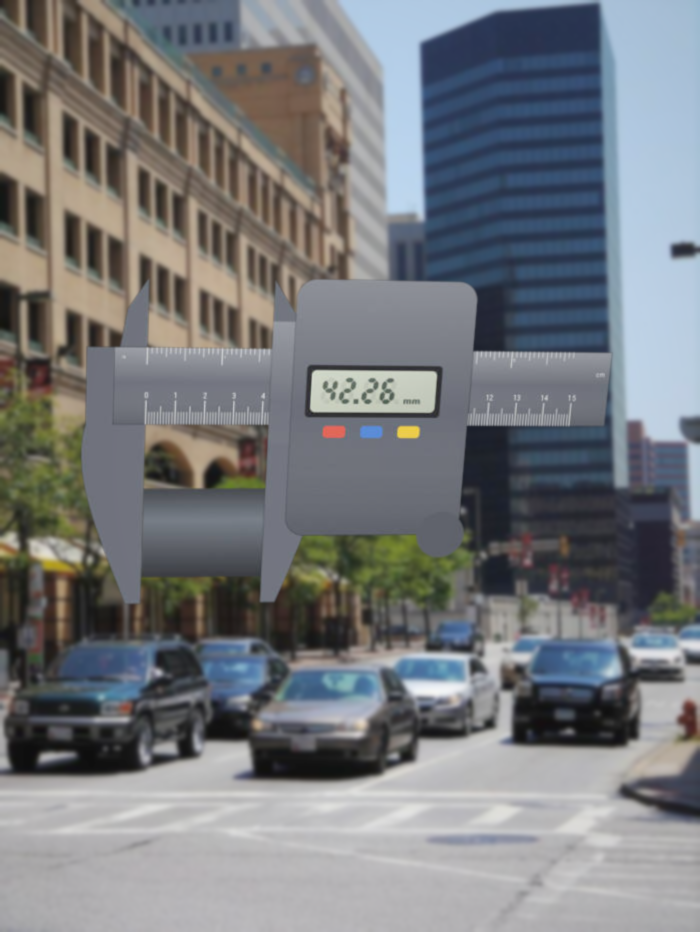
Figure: 42.26mm
